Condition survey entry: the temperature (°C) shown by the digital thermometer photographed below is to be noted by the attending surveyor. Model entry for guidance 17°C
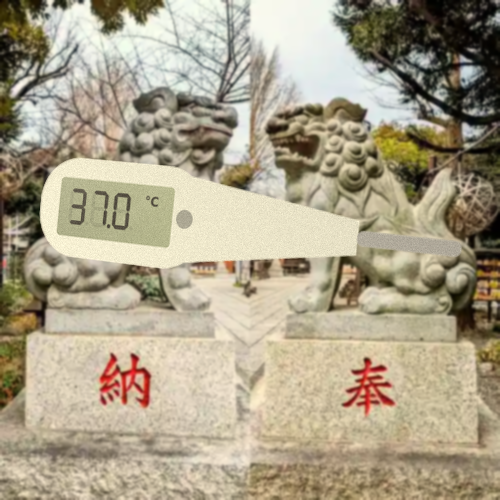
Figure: 37.0°C
